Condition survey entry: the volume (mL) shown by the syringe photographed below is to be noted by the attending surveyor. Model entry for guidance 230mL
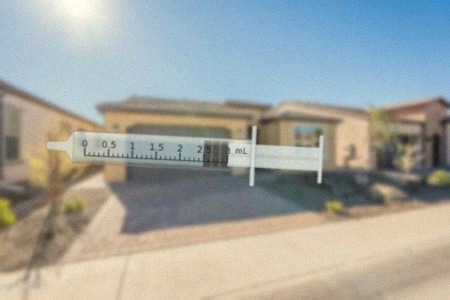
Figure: 2.5mL
